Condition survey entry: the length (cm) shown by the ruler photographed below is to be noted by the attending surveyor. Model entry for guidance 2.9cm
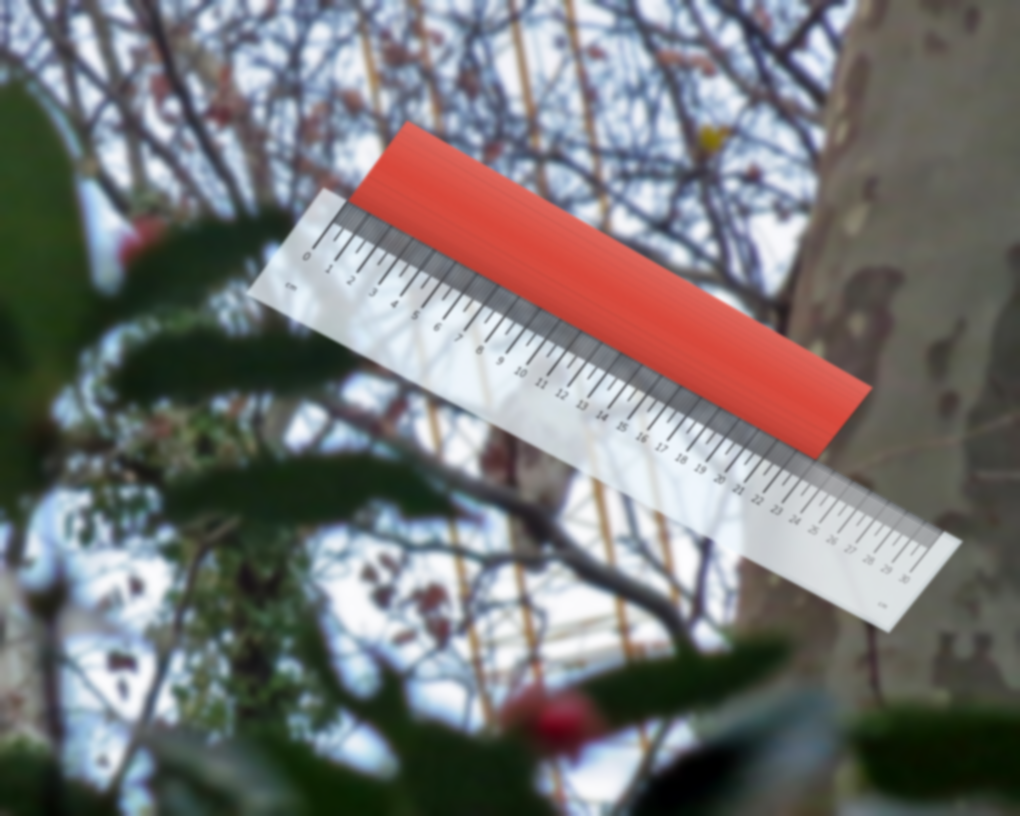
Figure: 23cm
